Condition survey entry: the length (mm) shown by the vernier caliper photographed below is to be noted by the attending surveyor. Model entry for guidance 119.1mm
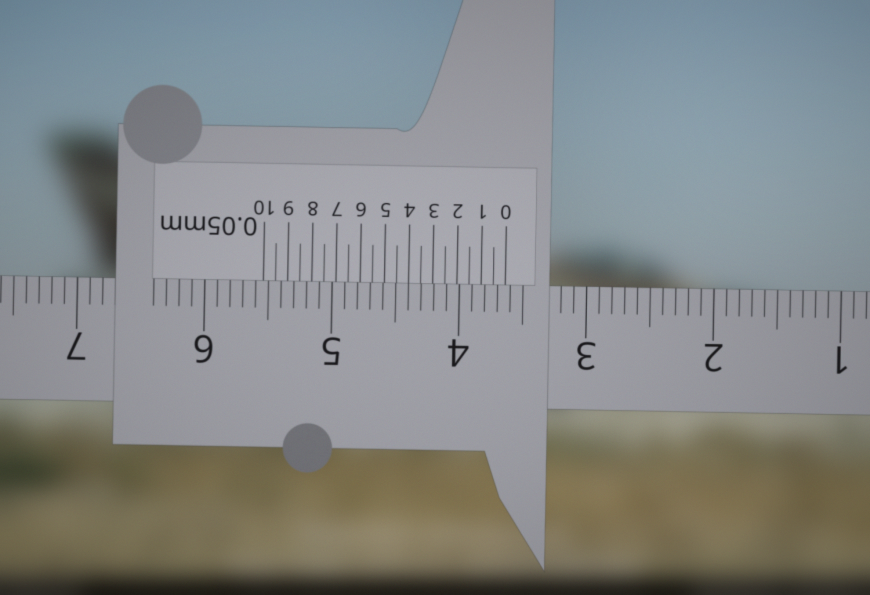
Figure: 36.4mm
